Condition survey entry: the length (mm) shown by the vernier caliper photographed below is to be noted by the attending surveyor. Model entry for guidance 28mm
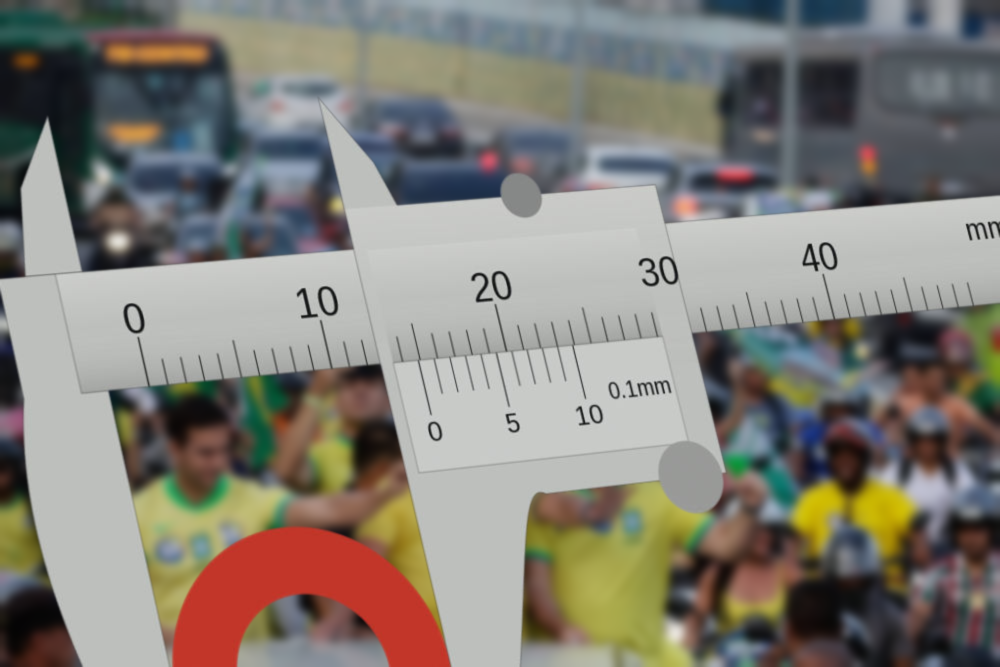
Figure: 14.9mm
